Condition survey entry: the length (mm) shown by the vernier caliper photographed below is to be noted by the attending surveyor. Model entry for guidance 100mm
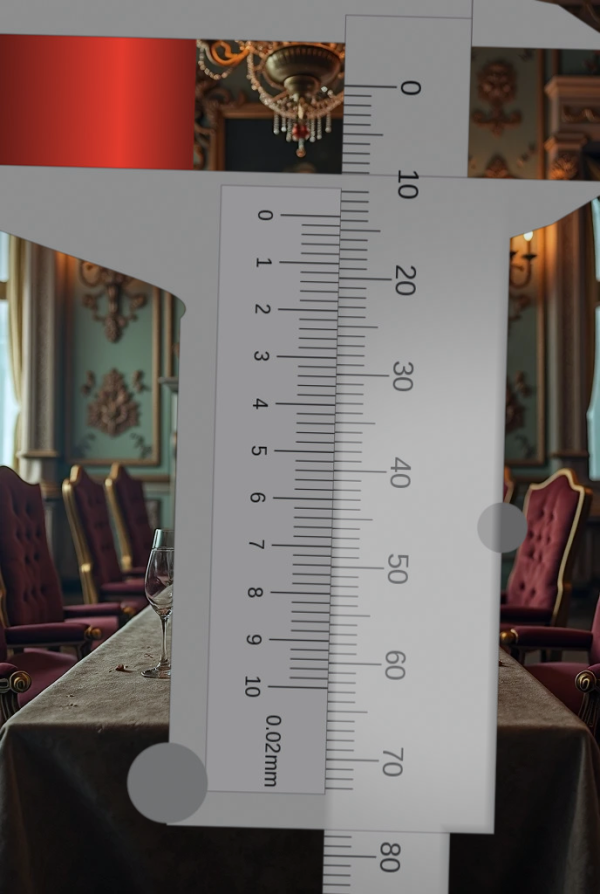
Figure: 13.6mm
